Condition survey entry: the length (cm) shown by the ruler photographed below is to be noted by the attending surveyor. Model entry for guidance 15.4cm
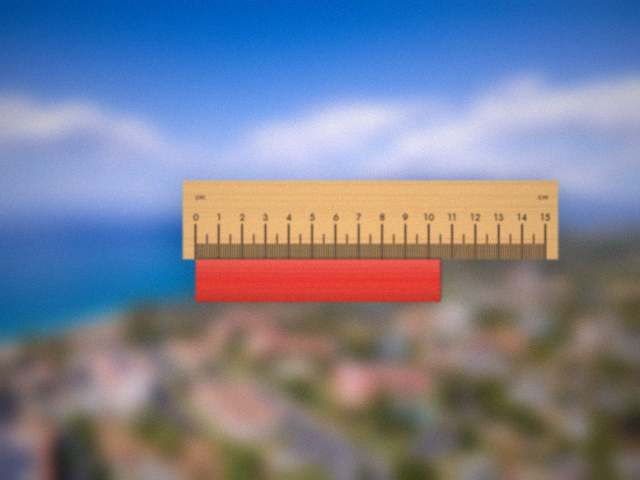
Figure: 10.5cm
